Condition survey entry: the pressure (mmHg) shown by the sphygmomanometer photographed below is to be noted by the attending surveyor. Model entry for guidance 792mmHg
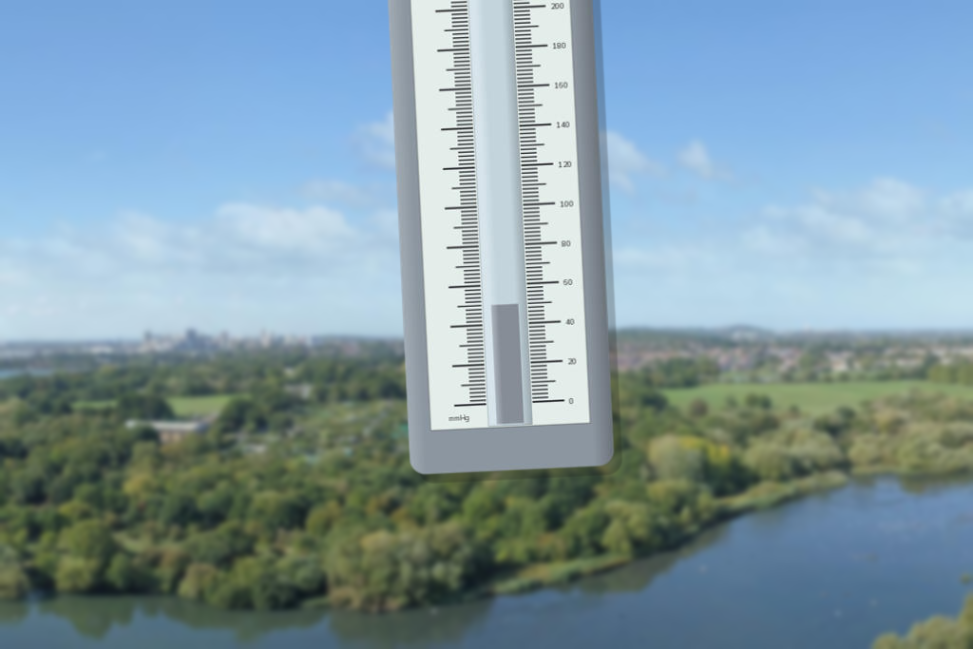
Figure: 50mmHg
